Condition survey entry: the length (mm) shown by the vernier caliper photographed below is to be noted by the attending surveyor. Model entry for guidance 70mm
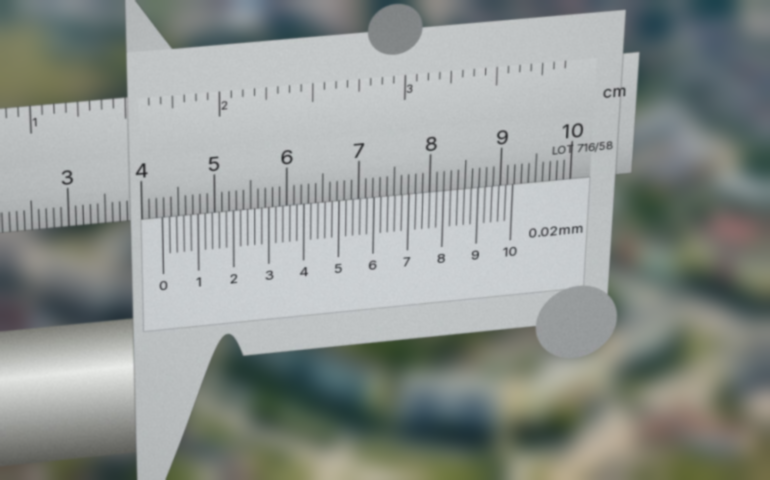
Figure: 42.8mm
